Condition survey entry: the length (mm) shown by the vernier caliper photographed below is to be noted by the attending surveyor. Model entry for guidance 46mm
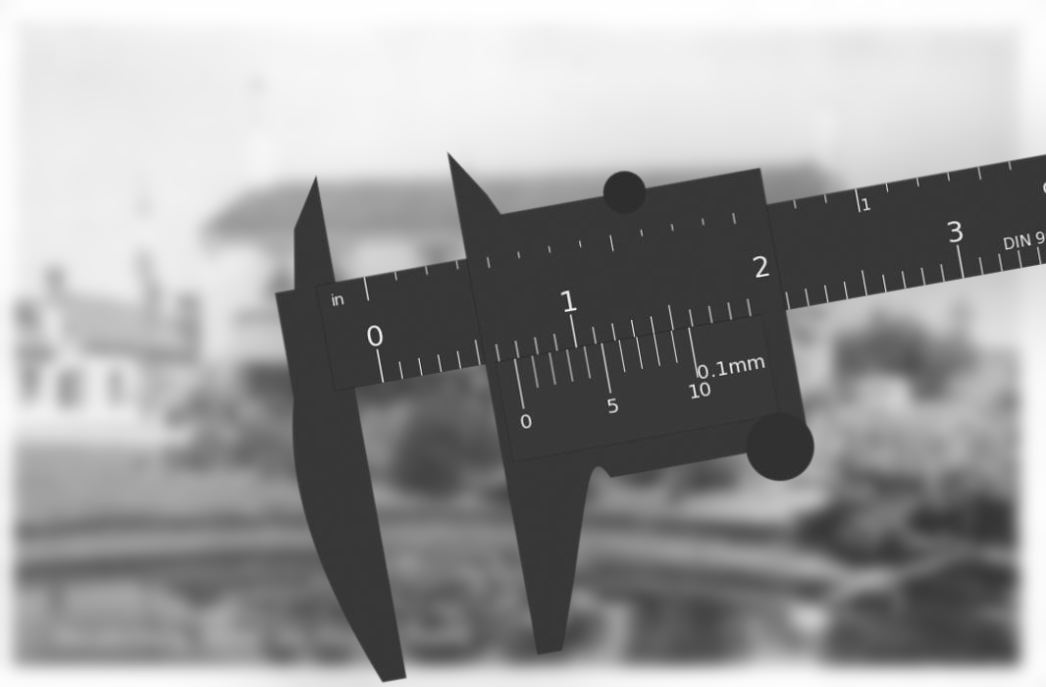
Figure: 6.8mm
